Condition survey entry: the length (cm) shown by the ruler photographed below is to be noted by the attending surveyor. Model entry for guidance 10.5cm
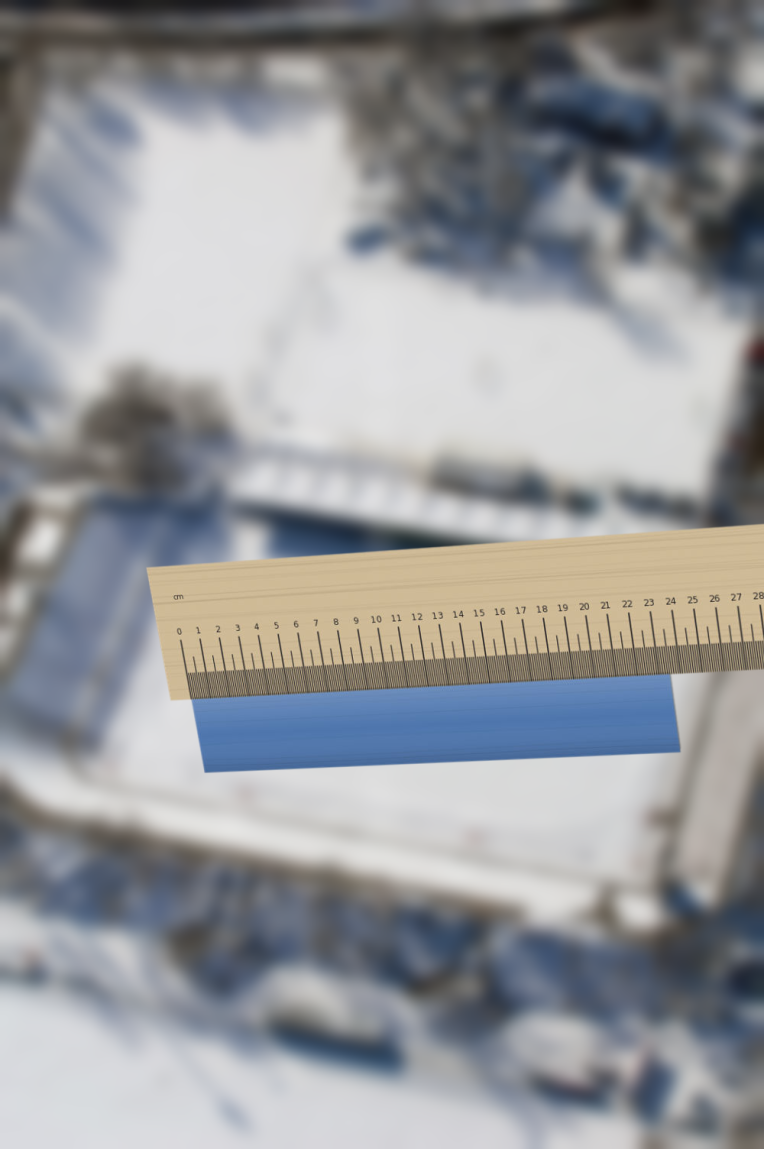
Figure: 23.5cm
